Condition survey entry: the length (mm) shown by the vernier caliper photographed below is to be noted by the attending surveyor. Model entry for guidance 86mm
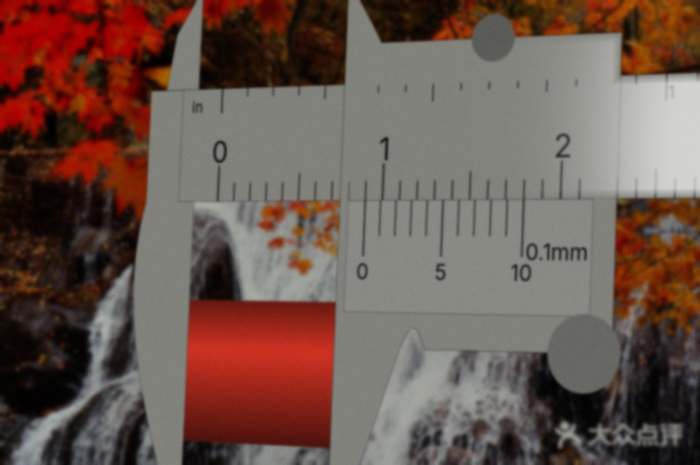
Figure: 9.0mm
